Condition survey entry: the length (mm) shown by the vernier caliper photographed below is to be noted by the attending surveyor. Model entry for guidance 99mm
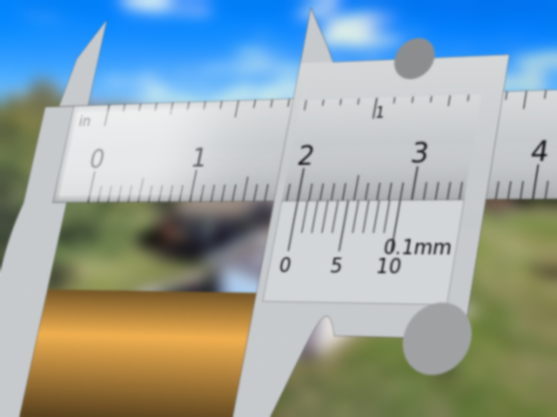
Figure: 20.0mm
